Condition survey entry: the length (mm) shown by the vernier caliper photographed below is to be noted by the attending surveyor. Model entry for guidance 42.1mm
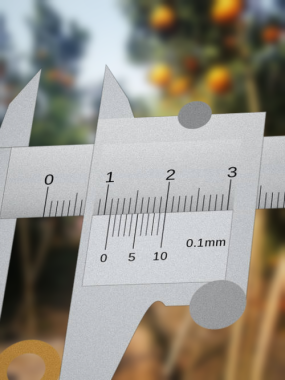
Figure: 11.0mm
